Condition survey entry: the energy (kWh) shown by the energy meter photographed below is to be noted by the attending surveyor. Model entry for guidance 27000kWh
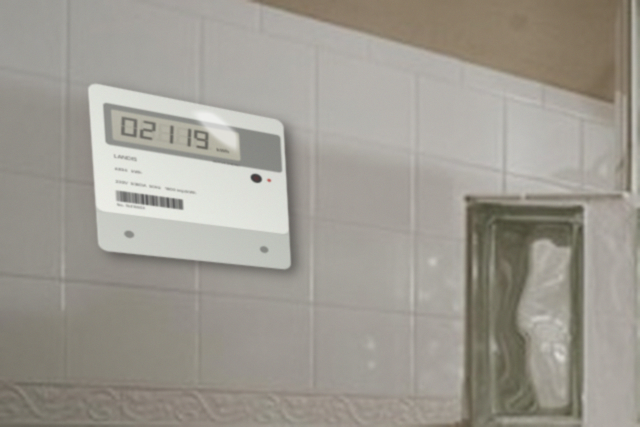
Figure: 2119kWh
